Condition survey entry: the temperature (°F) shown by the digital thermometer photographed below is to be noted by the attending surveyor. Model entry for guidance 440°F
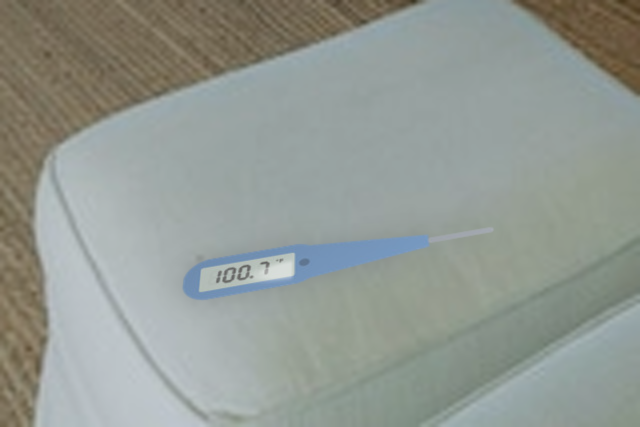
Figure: 100.7°F
